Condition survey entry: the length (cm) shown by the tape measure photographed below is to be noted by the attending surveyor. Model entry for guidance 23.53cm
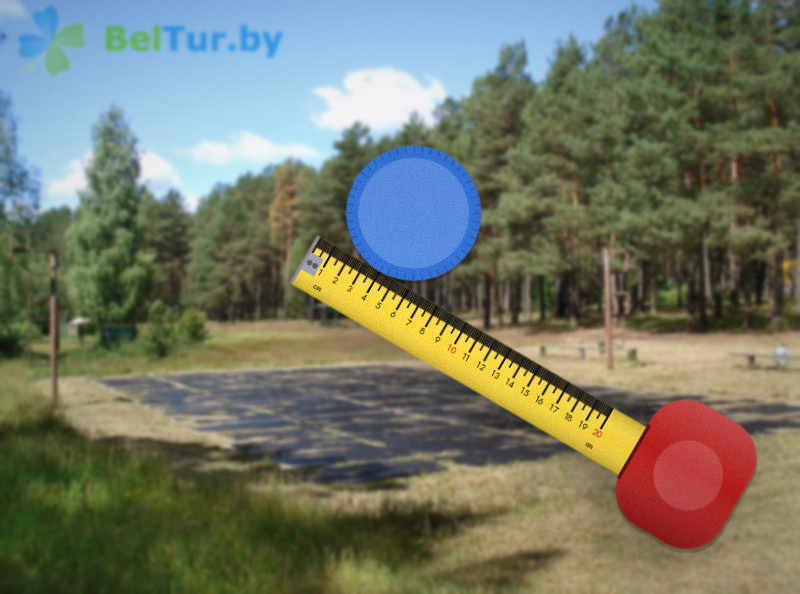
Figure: 8cm
